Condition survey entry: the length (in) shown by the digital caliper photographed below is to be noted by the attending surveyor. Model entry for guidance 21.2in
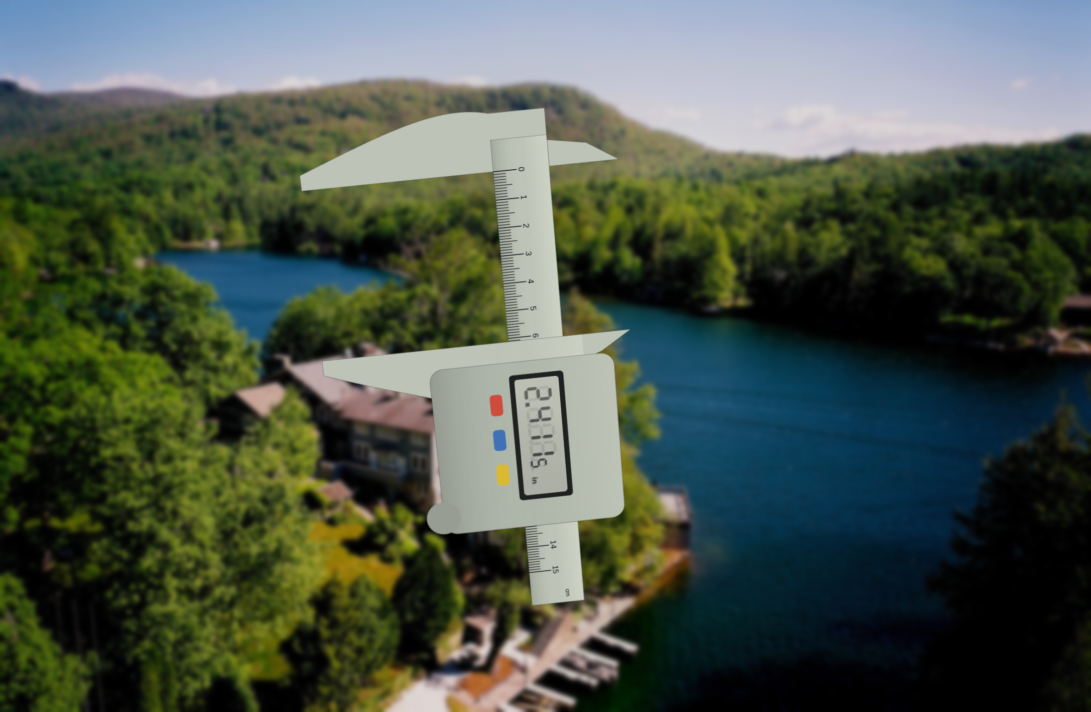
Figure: 2.4115in
